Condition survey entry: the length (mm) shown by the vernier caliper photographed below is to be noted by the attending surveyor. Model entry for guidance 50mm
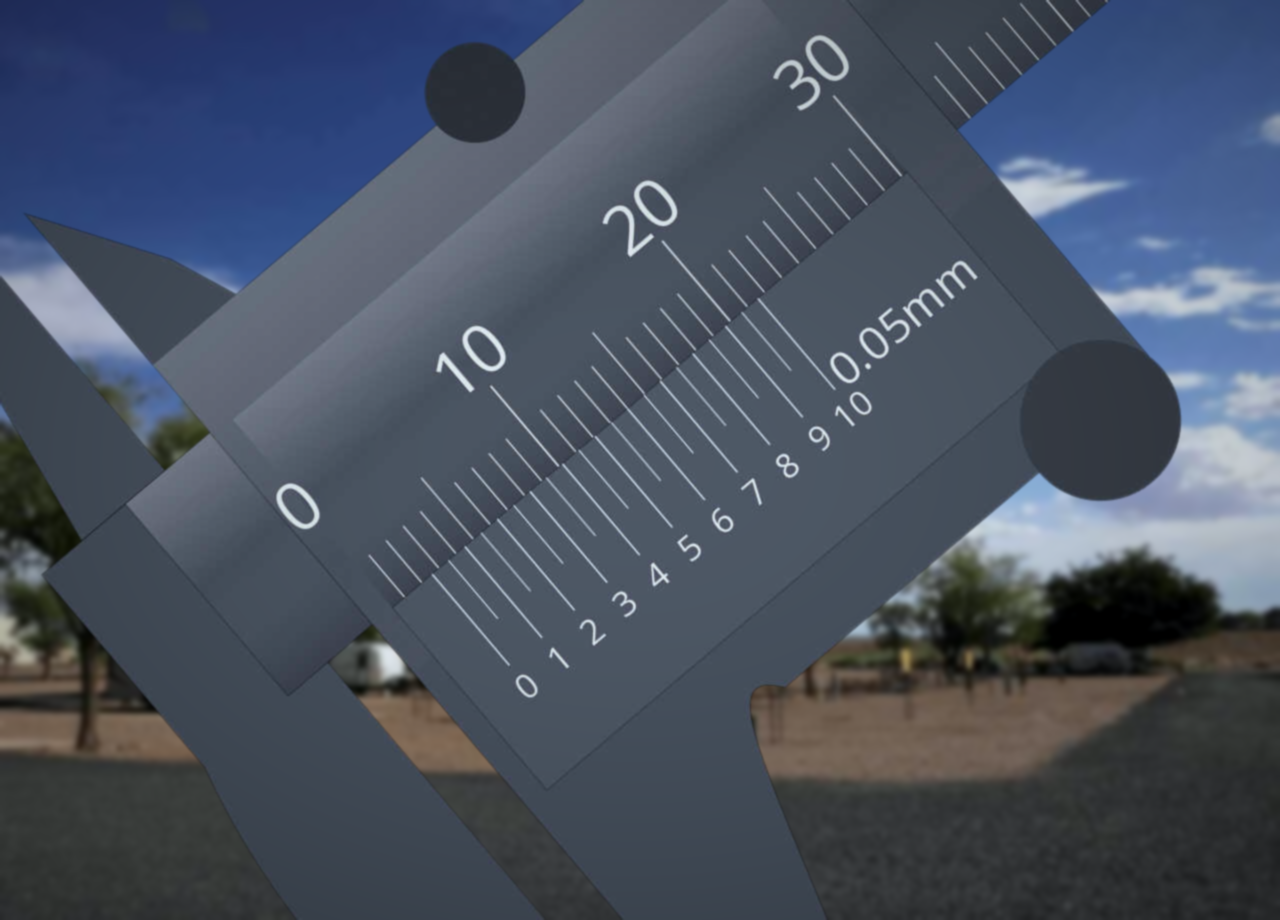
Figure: 2.6mm
